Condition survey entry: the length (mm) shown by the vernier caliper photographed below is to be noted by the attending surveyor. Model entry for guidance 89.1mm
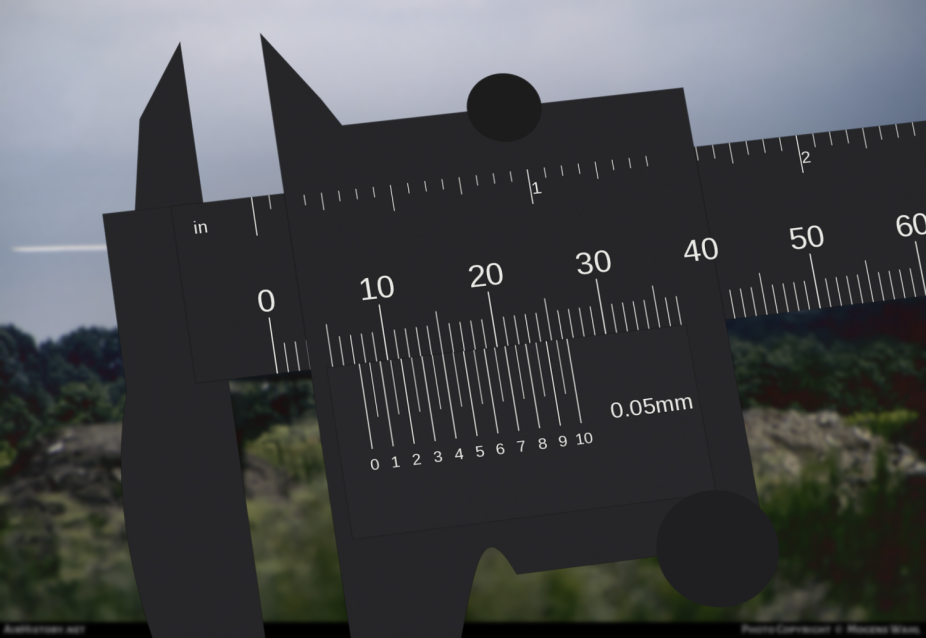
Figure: 7.4mm
